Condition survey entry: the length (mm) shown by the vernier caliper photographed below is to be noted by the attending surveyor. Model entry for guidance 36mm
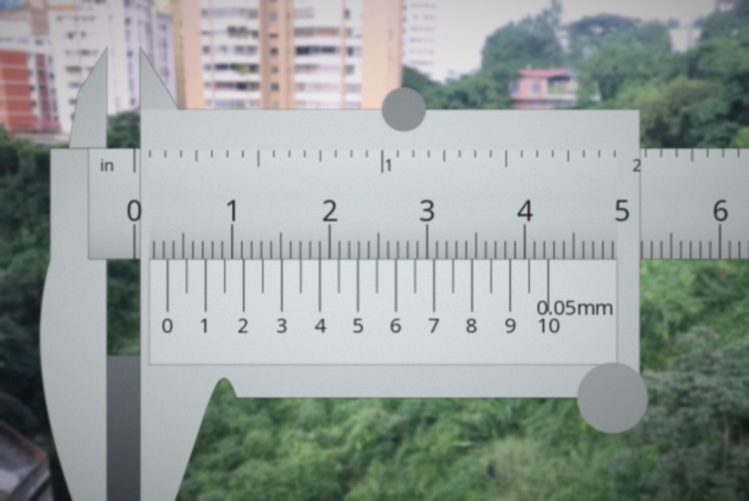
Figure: 3.4mm
